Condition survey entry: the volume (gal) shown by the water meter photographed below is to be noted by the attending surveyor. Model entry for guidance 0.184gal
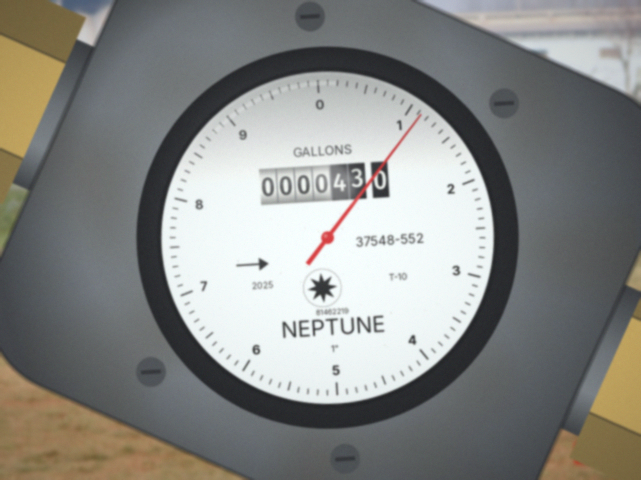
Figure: 431.1gal
